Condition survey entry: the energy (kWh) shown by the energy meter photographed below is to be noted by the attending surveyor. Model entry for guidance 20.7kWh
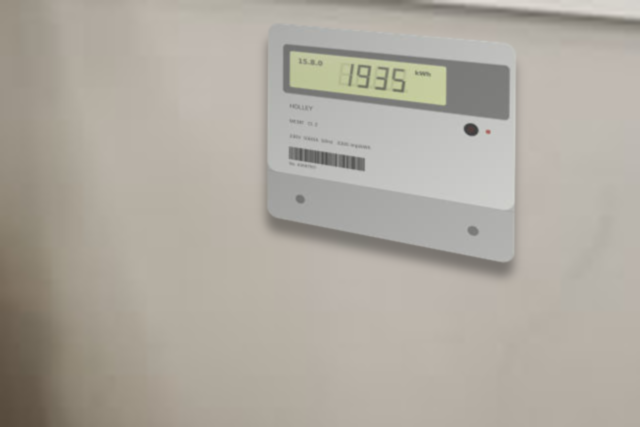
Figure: 1935kWh
